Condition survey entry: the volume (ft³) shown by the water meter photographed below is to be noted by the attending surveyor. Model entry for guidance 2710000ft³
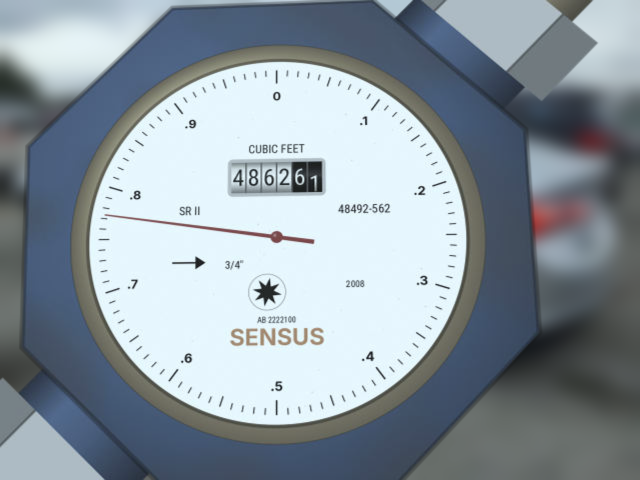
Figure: 486260.77ft³
